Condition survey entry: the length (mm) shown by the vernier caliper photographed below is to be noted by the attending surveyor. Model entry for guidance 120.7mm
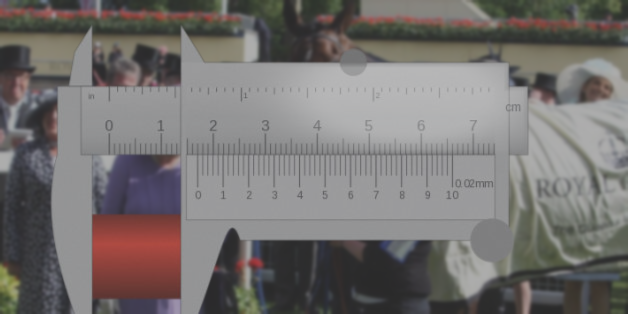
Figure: 17.0mm
